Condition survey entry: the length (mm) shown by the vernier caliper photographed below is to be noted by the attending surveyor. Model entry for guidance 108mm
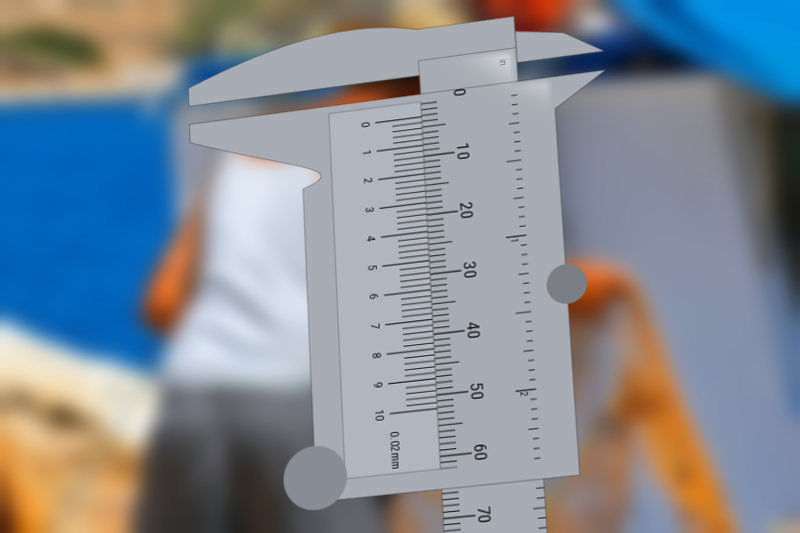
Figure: 3.2mm
